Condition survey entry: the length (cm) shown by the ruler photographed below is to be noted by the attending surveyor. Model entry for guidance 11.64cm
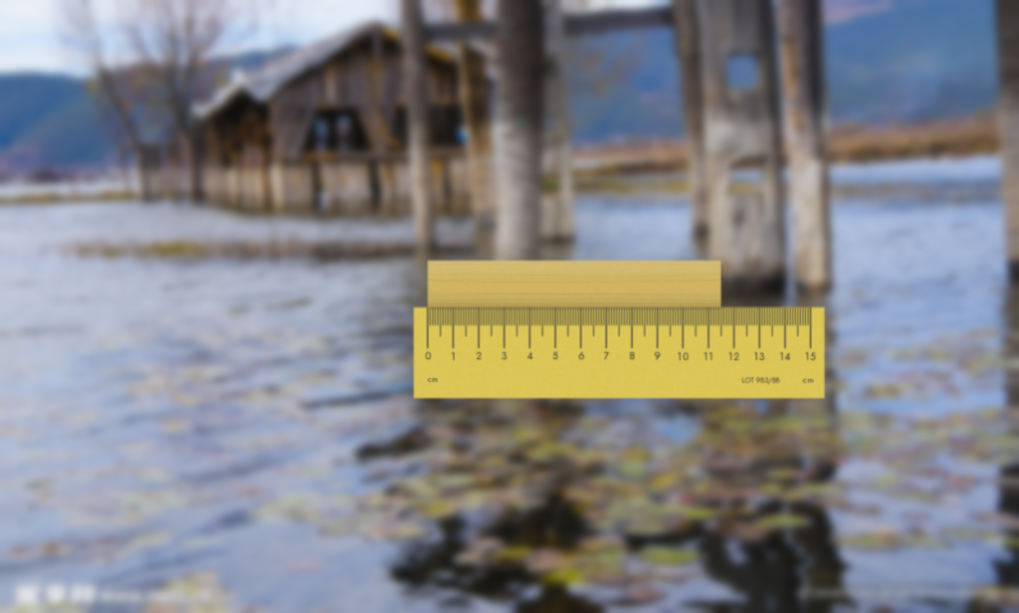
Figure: 11.5cm
